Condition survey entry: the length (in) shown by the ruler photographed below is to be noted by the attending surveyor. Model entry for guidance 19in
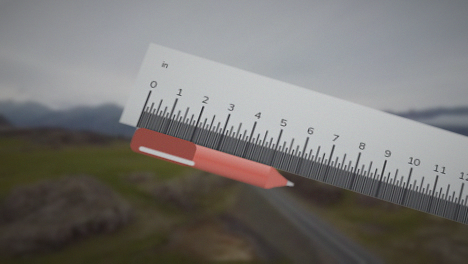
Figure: 6in
